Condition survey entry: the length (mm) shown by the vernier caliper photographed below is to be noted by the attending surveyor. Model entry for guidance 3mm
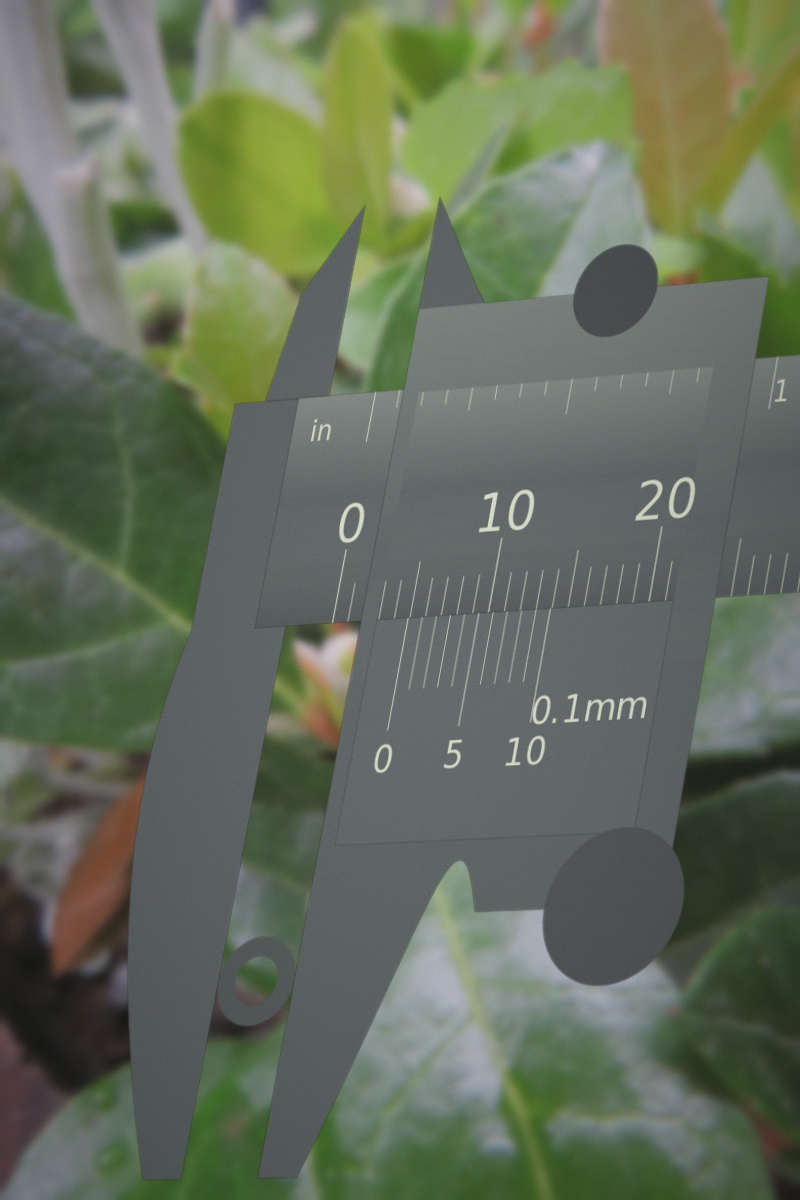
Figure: 4.9mm
